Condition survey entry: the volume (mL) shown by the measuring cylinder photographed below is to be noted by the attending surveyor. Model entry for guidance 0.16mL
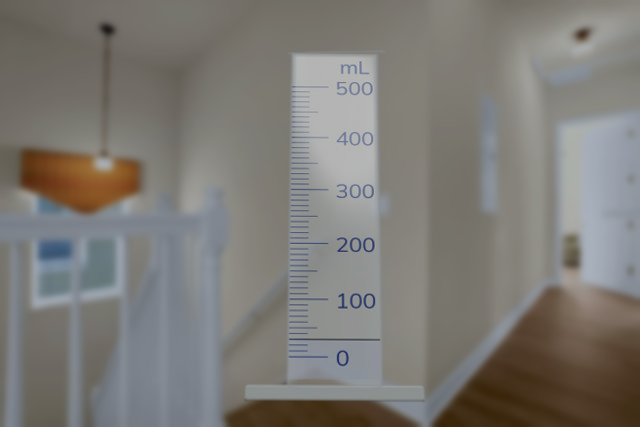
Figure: 30mL
